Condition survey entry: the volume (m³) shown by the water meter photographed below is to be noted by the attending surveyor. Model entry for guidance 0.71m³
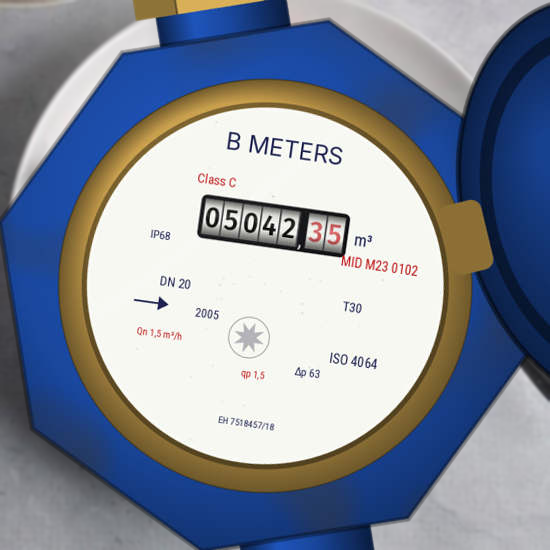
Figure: 5042.35m³
